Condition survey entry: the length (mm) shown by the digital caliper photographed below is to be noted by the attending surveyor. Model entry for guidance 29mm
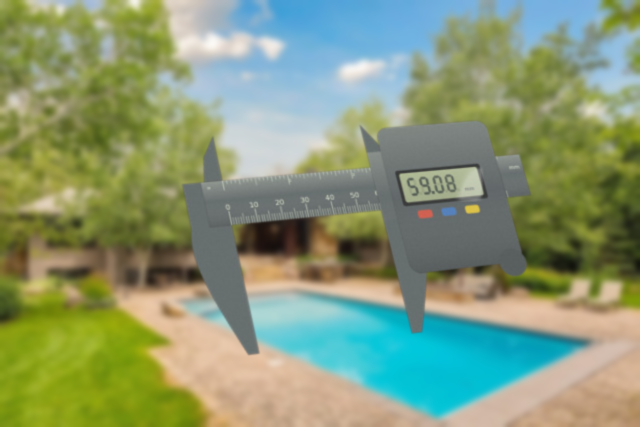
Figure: 59.08mm
